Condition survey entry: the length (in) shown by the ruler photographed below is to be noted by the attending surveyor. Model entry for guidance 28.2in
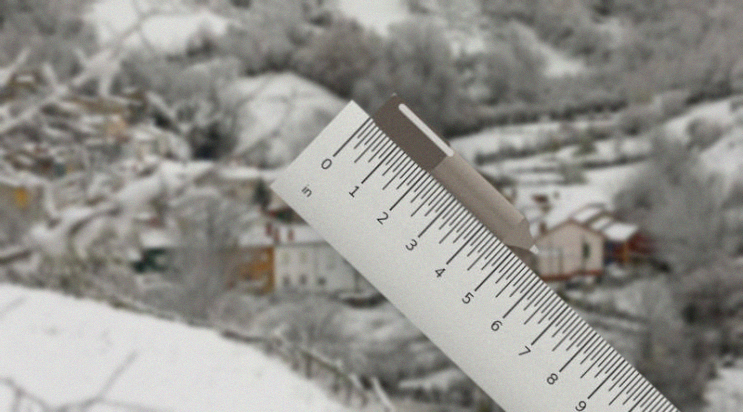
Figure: 5.5in
